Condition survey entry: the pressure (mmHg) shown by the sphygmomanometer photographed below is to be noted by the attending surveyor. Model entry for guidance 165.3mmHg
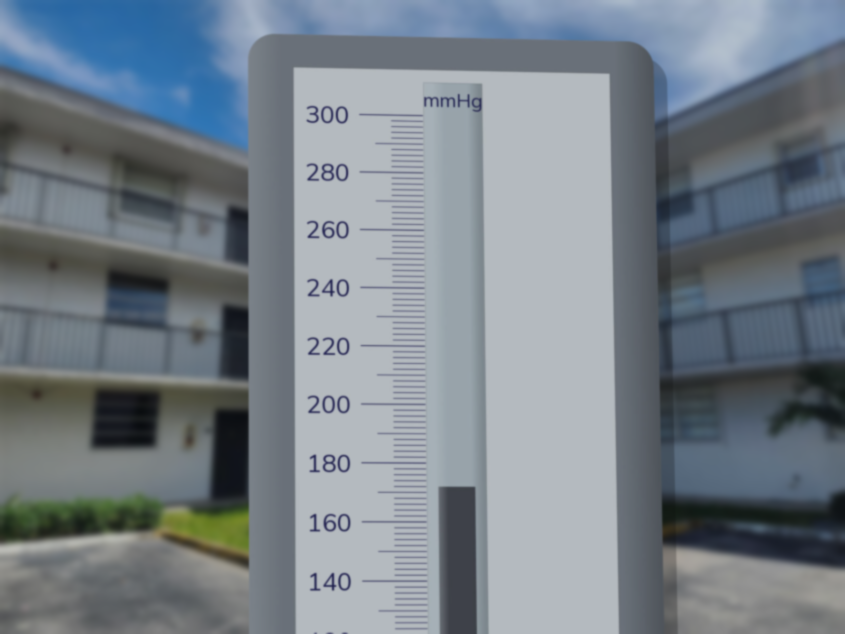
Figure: 172mmHg
